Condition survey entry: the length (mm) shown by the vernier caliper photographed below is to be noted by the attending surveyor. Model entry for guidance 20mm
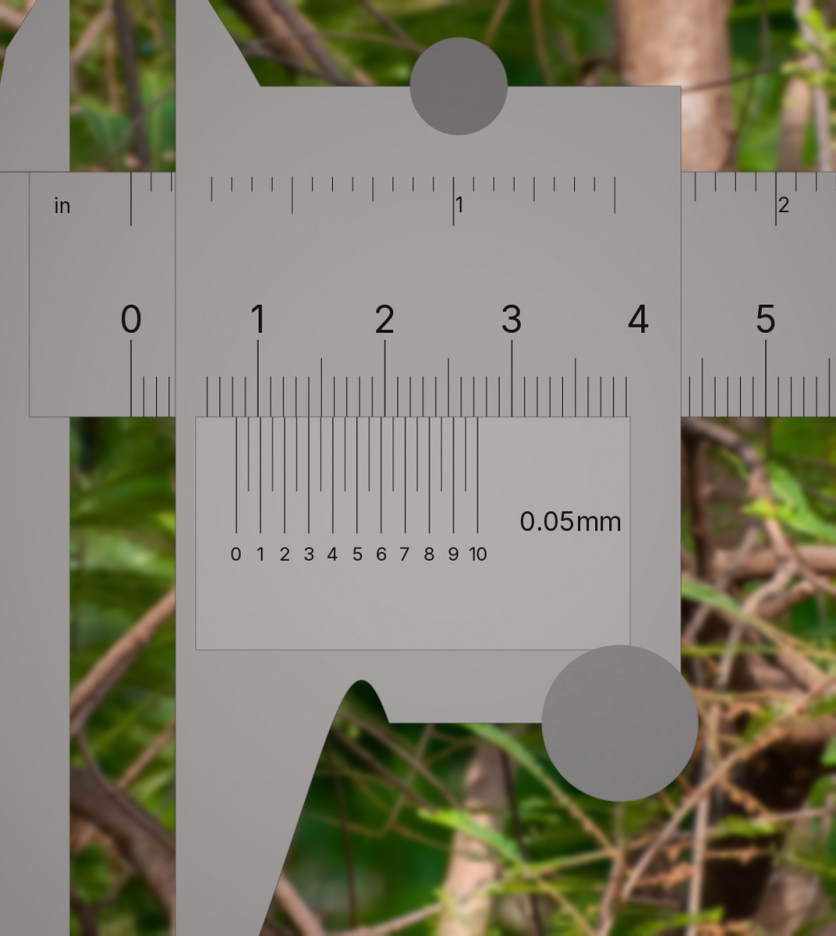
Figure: 8.3mm
